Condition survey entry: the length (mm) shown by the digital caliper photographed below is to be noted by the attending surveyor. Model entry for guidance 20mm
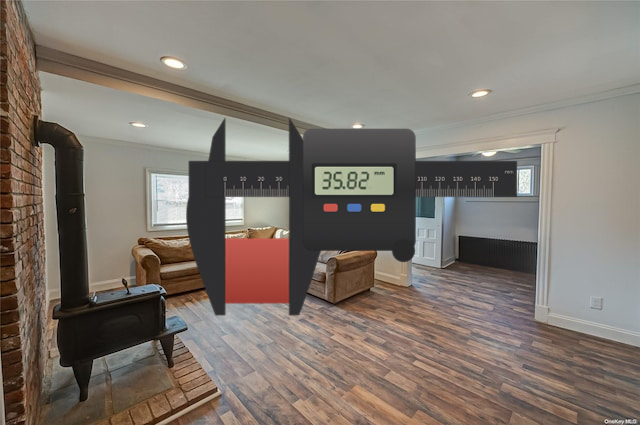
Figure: 35.82mm
